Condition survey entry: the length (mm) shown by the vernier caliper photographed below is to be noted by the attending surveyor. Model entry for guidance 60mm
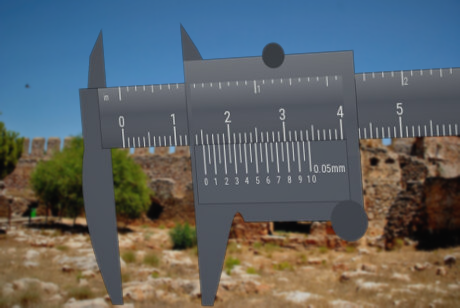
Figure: 15.2mm
